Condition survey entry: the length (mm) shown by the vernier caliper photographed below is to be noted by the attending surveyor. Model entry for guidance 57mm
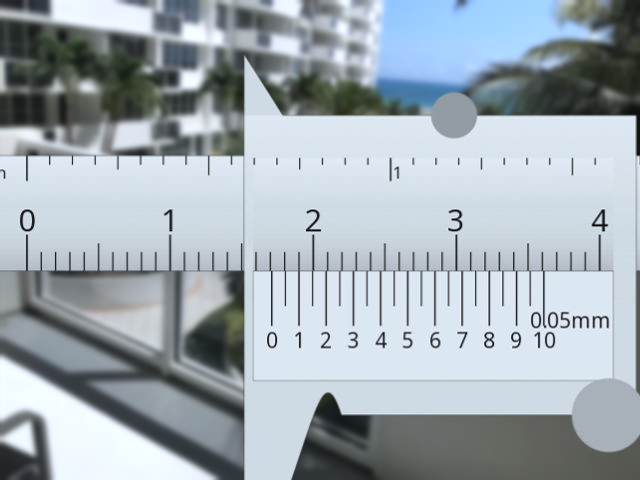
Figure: 17.1mm
